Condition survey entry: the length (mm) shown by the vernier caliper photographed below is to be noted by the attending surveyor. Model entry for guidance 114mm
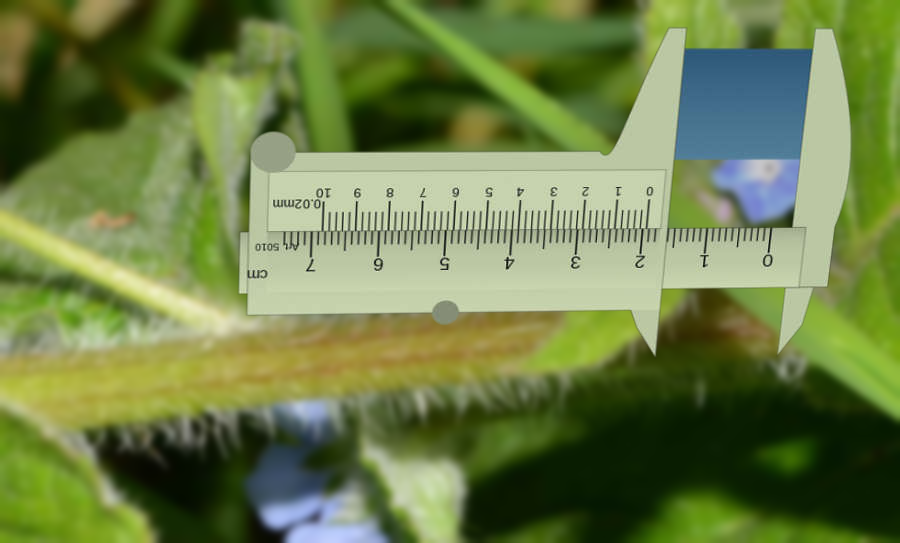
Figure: 19.4mm
